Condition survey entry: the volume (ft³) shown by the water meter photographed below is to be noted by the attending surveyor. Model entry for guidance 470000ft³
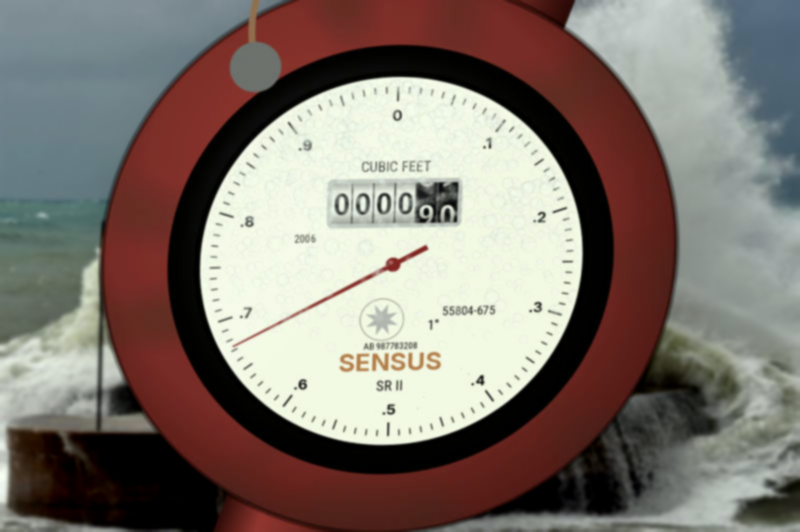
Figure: 89.67ft³
